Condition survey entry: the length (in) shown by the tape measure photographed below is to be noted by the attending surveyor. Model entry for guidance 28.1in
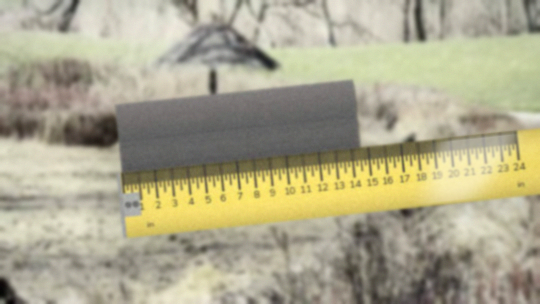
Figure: 14.5in
